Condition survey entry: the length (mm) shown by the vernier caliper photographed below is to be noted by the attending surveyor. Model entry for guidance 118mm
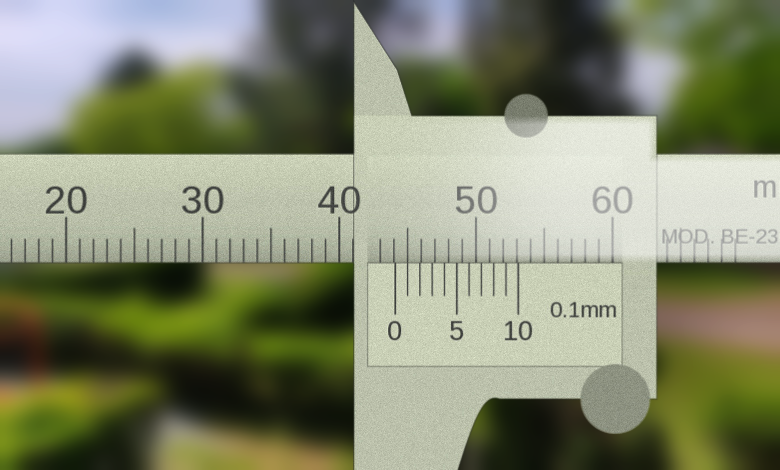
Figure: 44.1mm
